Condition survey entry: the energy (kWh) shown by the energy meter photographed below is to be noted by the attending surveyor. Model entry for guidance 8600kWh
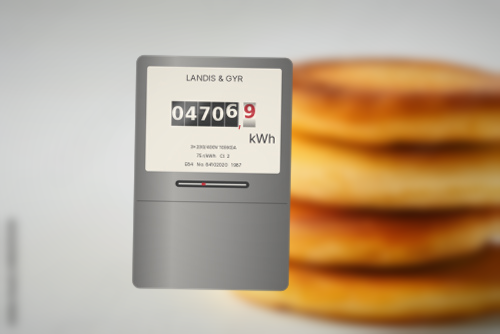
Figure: 4706.9kWh
